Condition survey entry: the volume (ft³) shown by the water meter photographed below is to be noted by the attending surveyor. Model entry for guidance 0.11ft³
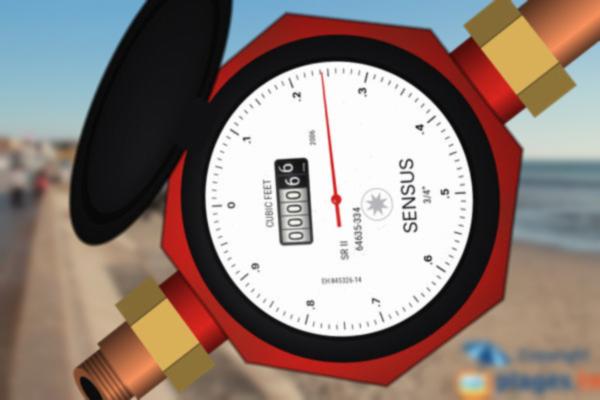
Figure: 66.24ft³
